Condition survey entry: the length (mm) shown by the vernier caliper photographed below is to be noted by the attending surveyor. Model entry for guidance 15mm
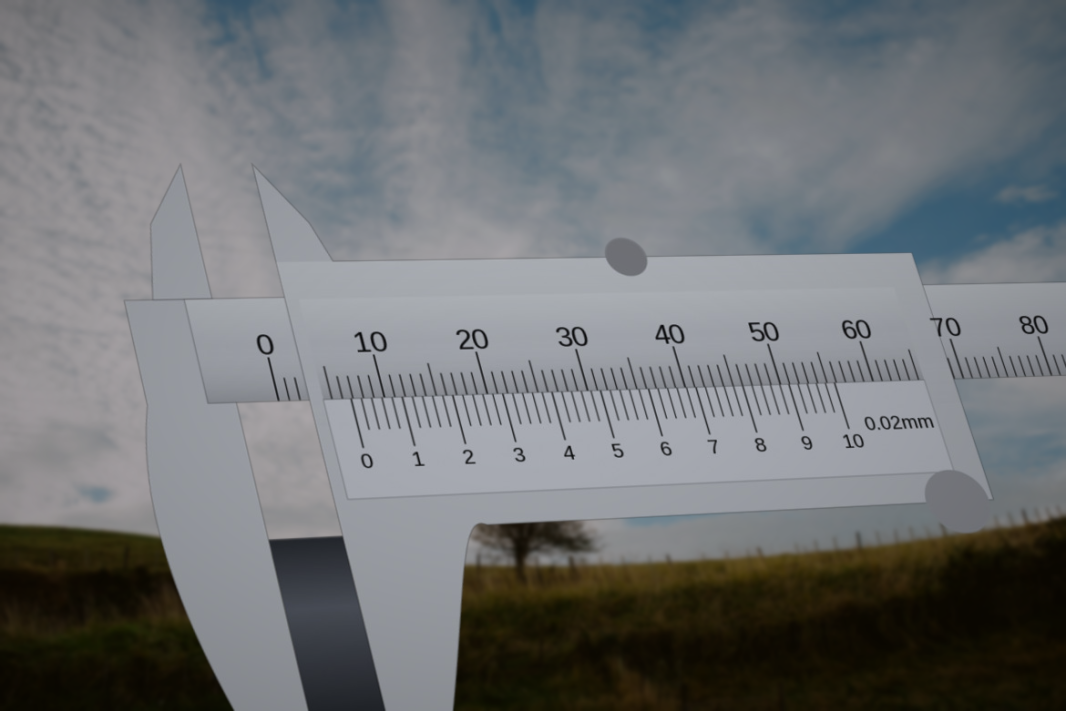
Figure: 6.8mm
